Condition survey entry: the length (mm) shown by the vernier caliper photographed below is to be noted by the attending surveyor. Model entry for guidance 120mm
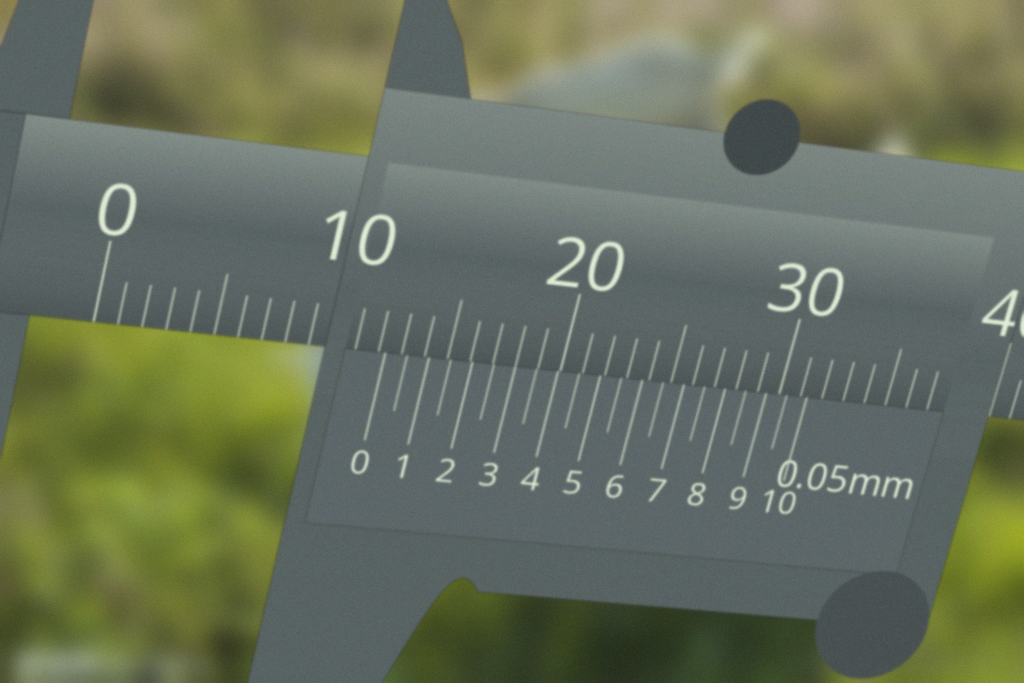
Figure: 12.3mm
